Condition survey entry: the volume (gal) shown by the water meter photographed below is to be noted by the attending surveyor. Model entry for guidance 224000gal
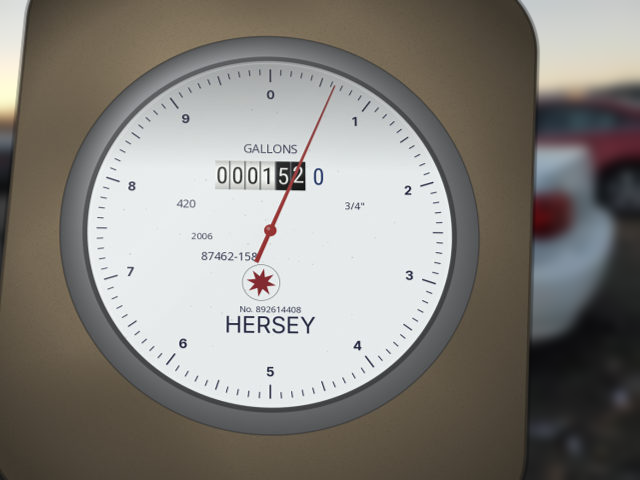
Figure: 1520.6gal
